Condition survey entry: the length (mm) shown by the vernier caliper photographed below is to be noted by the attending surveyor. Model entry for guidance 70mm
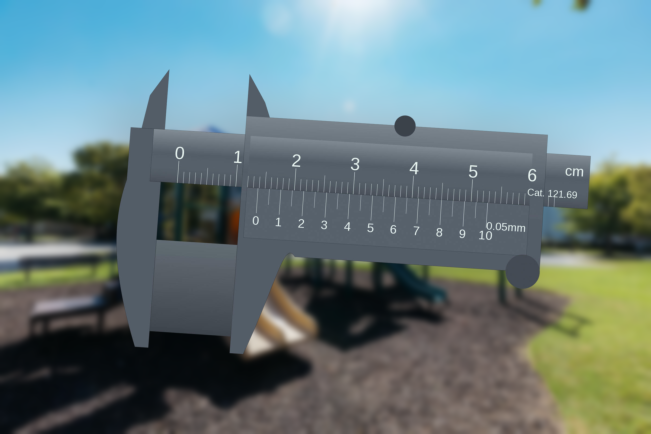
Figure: 13.8mm
